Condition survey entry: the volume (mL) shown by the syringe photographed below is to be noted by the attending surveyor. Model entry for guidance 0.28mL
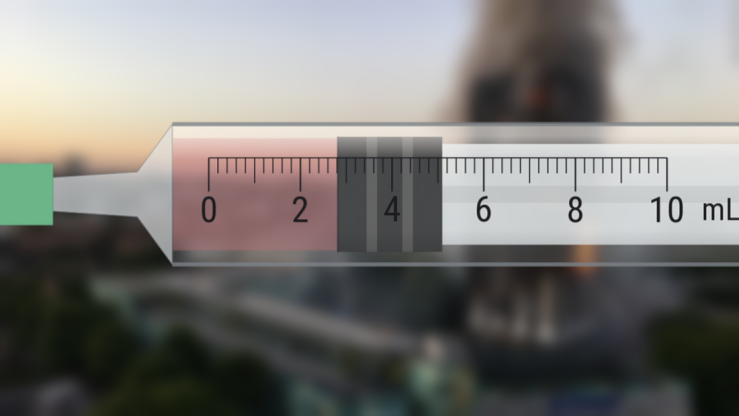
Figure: 2.8mL
